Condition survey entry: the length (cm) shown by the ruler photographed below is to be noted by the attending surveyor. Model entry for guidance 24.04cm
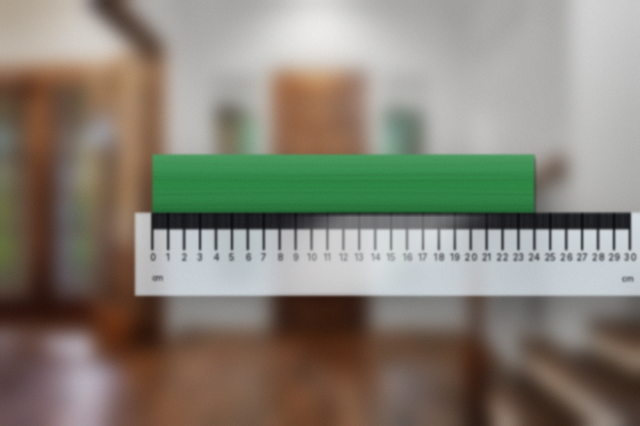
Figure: 24cm
